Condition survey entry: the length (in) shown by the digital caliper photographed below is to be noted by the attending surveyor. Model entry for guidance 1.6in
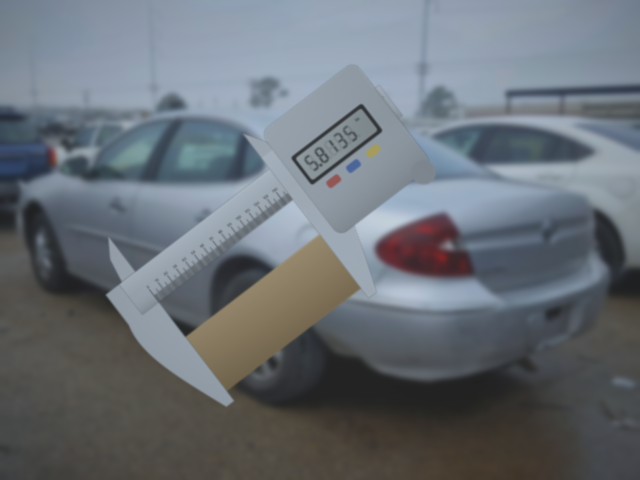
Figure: 5.8135in
